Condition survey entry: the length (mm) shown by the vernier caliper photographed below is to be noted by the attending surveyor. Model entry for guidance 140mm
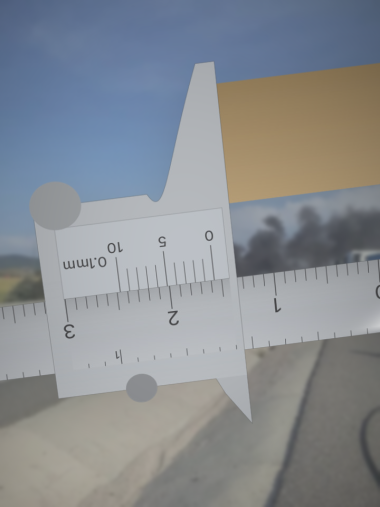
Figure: 15.7mm
